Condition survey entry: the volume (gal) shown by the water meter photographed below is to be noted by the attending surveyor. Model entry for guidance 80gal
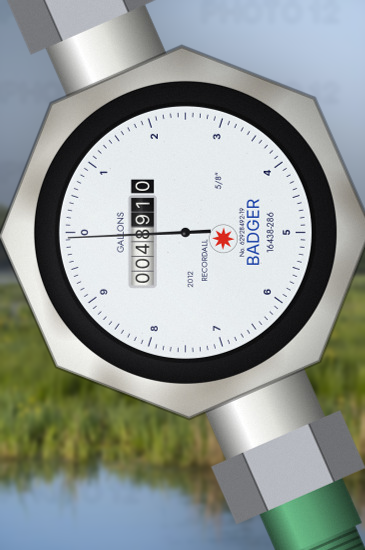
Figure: 48909.9gal
